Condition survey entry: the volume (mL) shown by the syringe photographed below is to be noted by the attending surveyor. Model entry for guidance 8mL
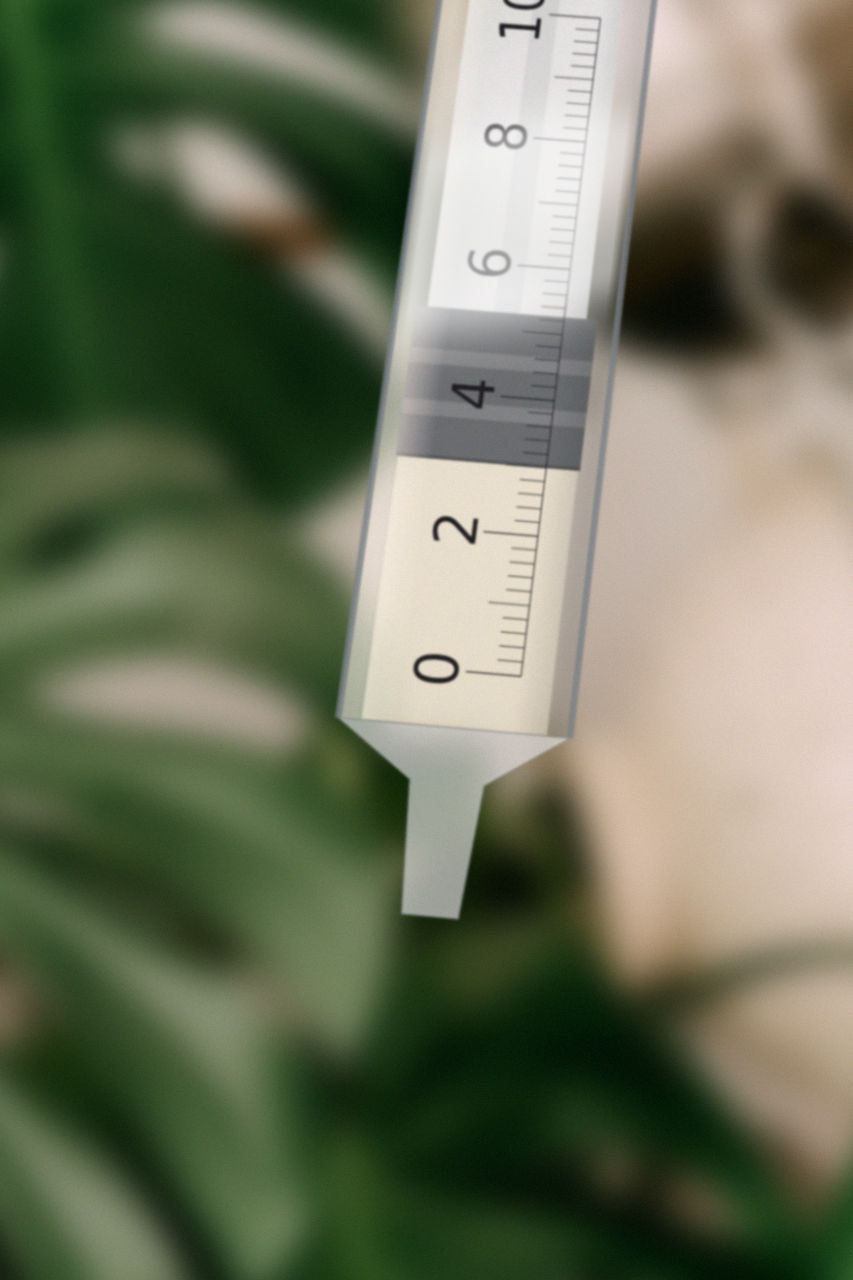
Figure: 3mL
